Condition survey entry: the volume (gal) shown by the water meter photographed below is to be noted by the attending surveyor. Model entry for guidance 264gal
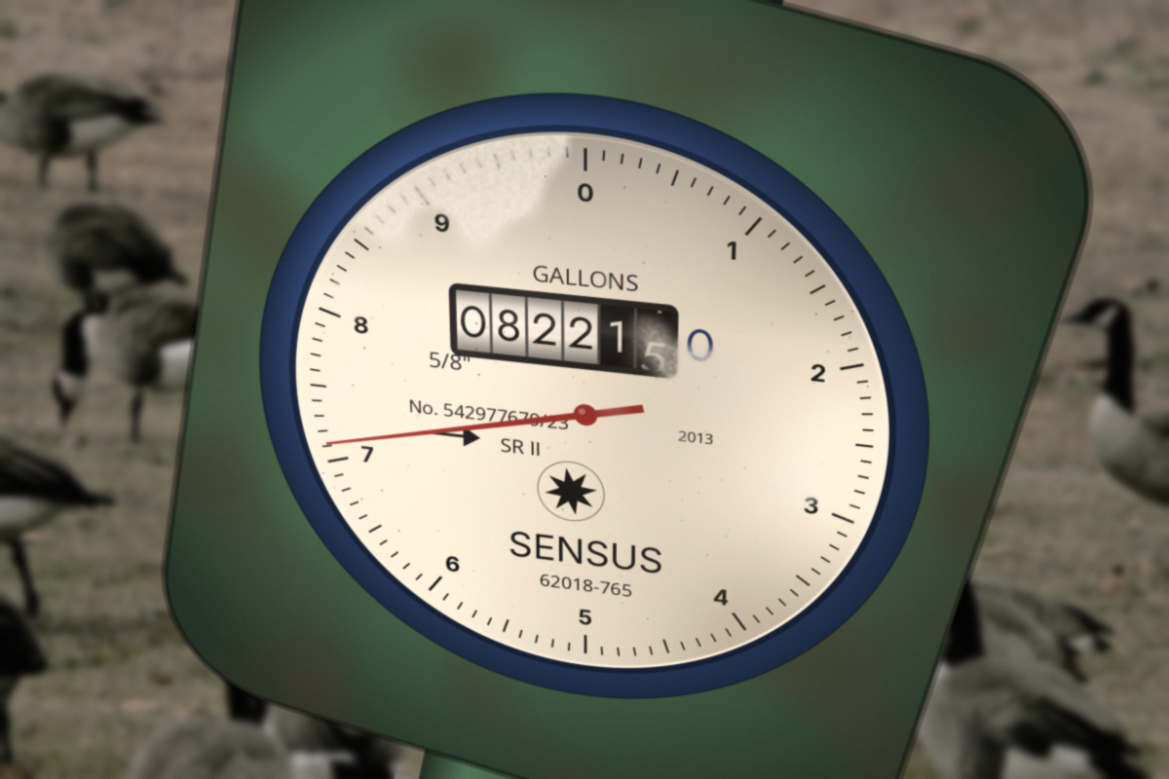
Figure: 822147.1gal
